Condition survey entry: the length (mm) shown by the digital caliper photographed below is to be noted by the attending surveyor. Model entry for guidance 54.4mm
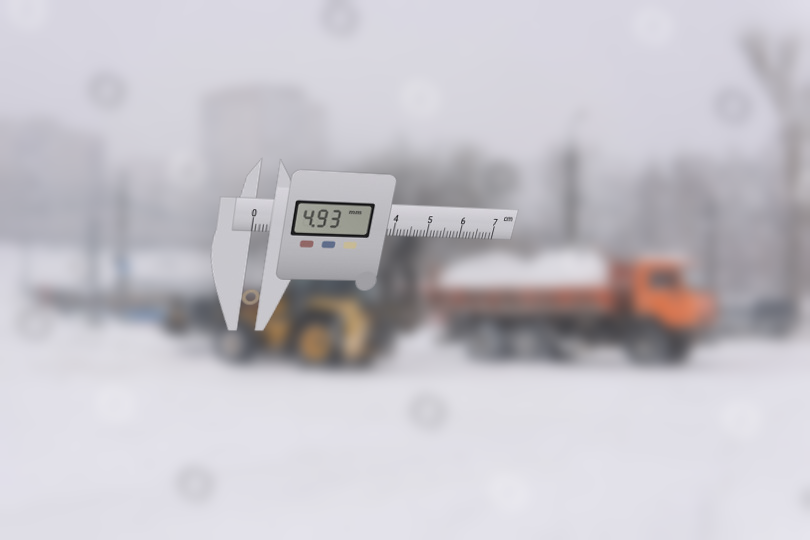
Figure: 4.93mm
